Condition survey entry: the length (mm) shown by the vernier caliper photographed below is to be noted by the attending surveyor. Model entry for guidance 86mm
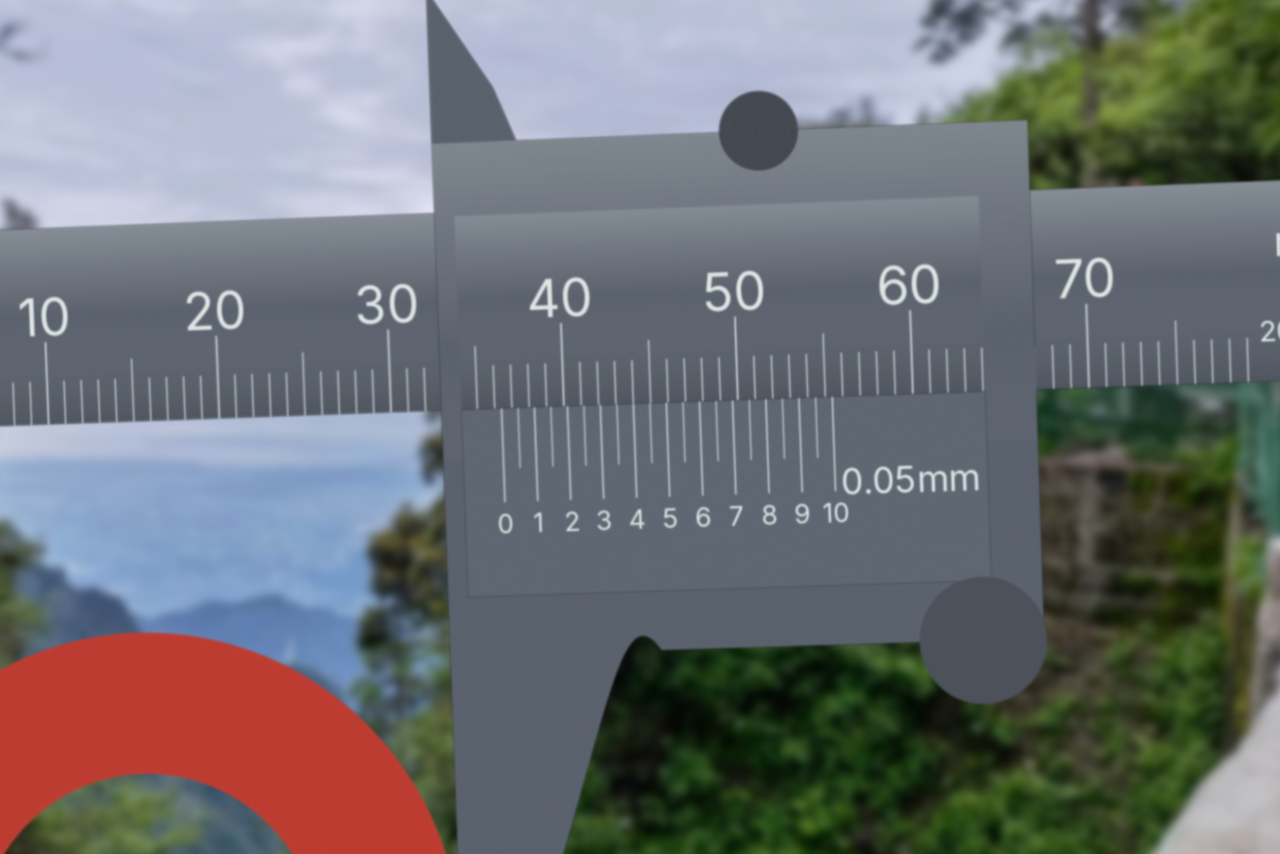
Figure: 36.4mm
